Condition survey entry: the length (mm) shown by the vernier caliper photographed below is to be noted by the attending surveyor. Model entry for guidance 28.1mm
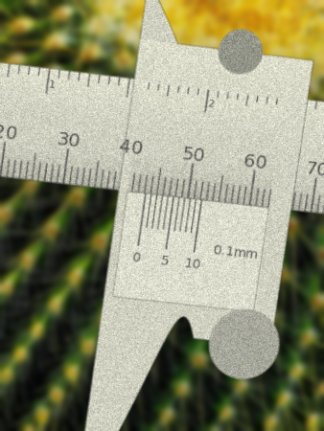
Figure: 43.2mm
